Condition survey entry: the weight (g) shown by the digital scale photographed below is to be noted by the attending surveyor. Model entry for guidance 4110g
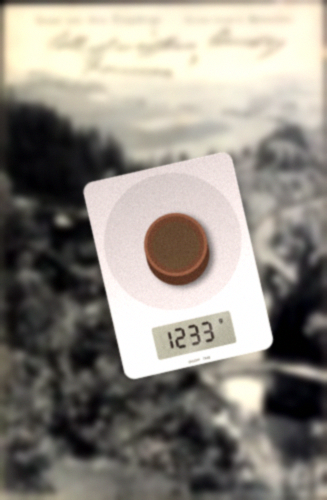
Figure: 1233g
